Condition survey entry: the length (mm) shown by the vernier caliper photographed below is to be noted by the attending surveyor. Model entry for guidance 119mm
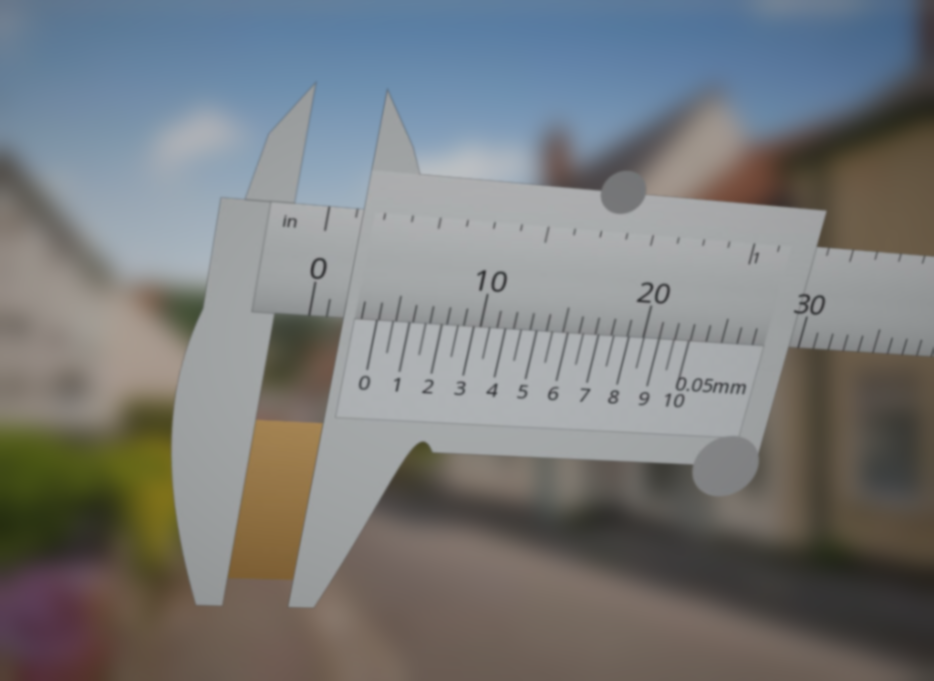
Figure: 3.9mm
